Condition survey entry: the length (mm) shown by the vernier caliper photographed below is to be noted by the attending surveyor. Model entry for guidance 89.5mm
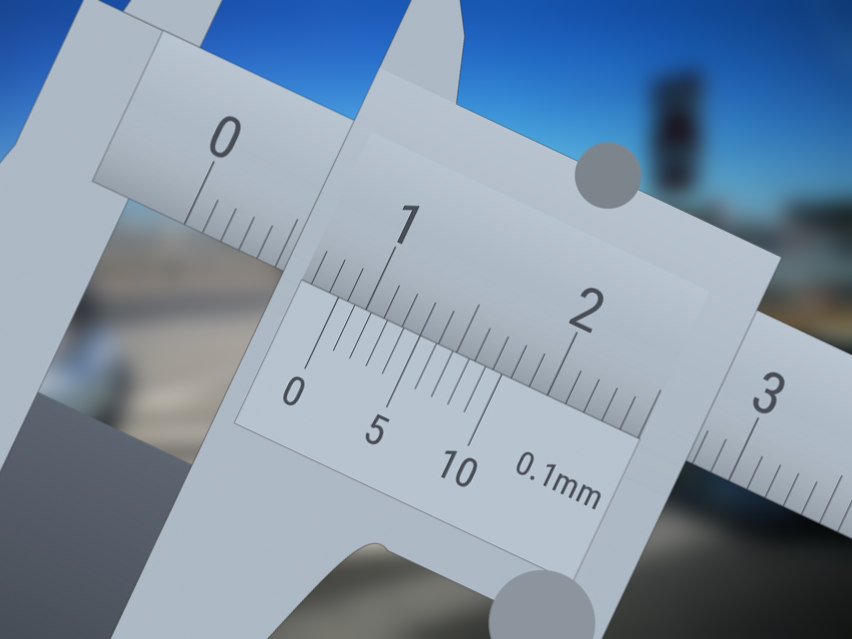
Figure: 8.5mm
